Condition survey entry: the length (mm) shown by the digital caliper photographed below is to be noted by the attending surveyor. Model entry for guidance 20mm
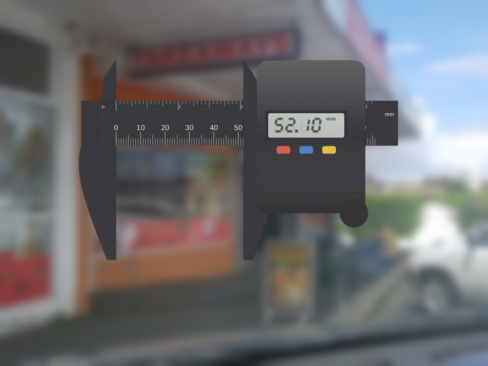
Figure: 52.10mm
